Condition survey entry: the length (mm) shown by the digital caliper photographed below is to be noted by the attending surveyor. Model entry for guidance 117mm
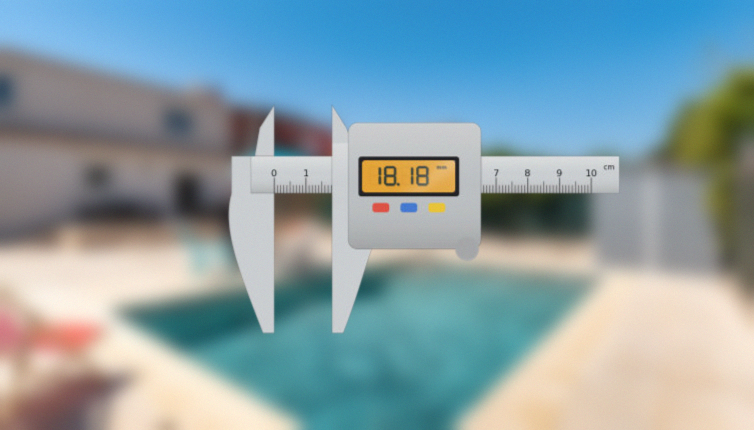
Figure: 18.18mm
